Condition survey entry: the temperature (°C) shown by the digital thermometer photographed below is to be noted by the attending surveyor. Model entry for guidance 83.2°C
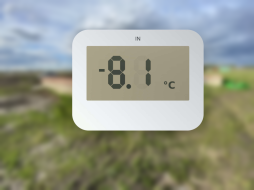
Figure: -8.1°C
